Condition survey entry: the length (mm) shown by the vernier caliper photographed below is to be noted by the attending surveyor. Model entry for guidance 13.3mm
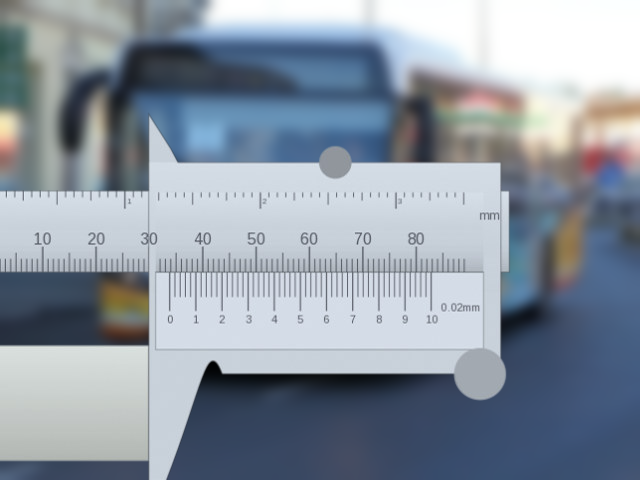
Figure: 33.8mm
